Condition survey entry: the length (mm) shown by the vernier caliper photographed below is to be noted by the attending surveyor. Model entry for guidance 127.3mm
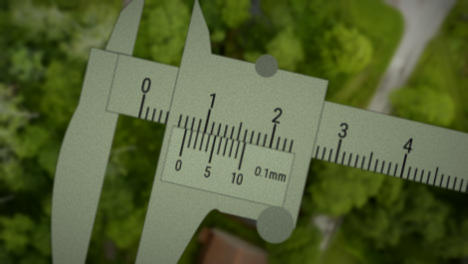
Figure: 7.2mm
